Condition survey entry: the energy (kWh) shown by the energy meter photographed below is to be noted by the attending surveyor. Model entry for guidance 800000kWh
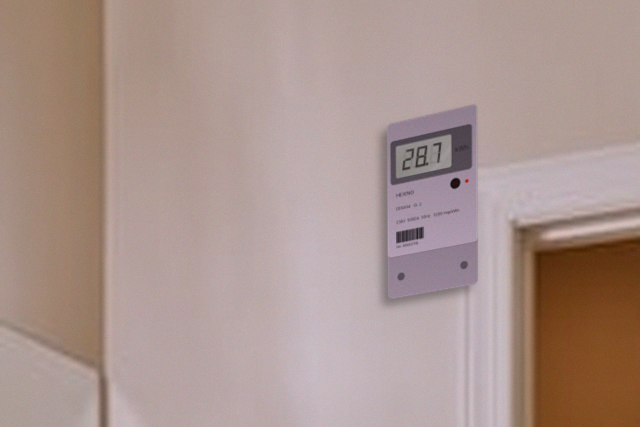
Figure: 28.7kWh
